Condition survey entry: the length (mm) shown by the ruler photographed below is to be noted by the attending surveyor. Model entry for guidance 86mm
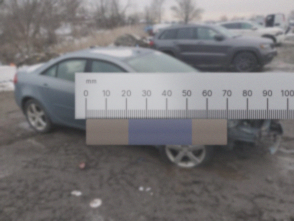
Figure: 70mm
